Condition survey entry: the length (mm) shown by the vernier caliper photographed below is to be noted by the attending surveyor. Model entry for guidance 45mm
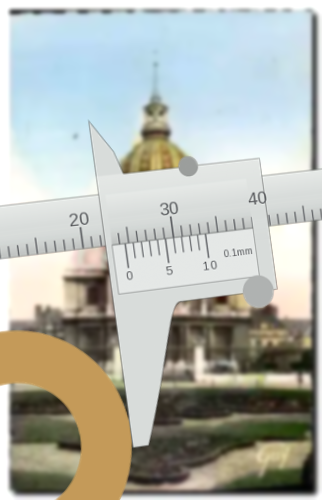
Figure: 24.6mm
